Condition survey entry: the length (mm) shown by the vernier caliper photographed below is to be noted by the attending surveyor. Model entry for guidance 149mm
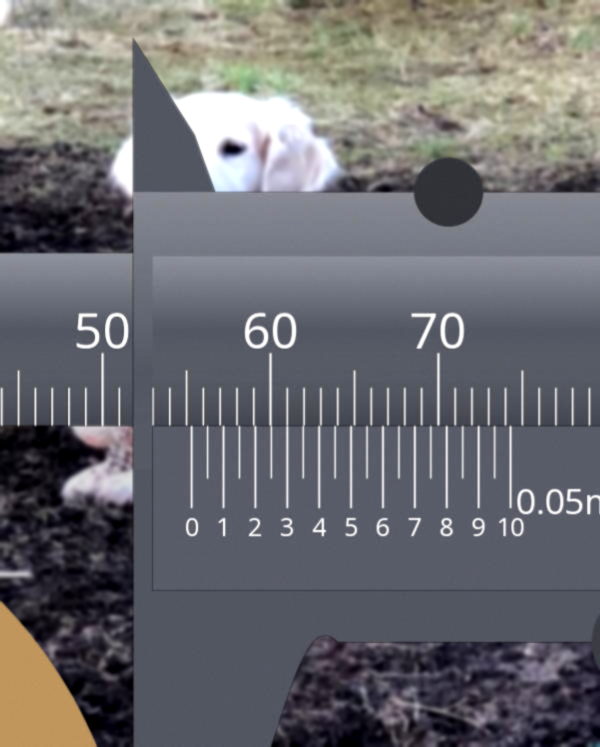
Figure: 55.3mm
